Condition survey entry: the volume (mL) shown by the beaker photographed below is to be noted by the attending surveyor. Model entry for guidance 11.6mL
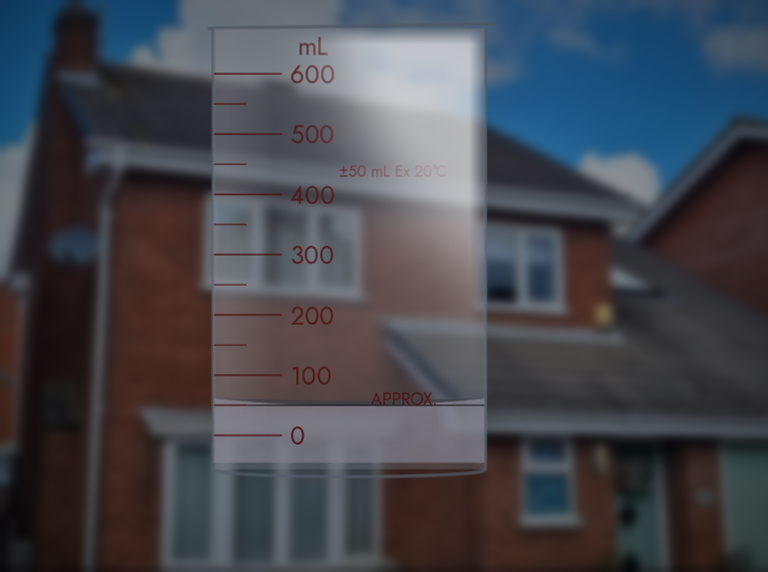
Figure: 50mL
